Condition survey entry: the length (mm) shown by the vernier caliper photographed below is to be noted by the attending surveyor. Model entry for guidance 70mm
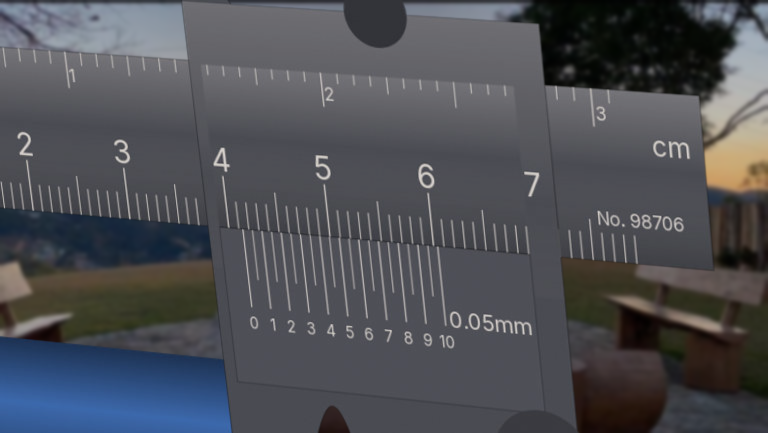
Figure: 41.4mm
